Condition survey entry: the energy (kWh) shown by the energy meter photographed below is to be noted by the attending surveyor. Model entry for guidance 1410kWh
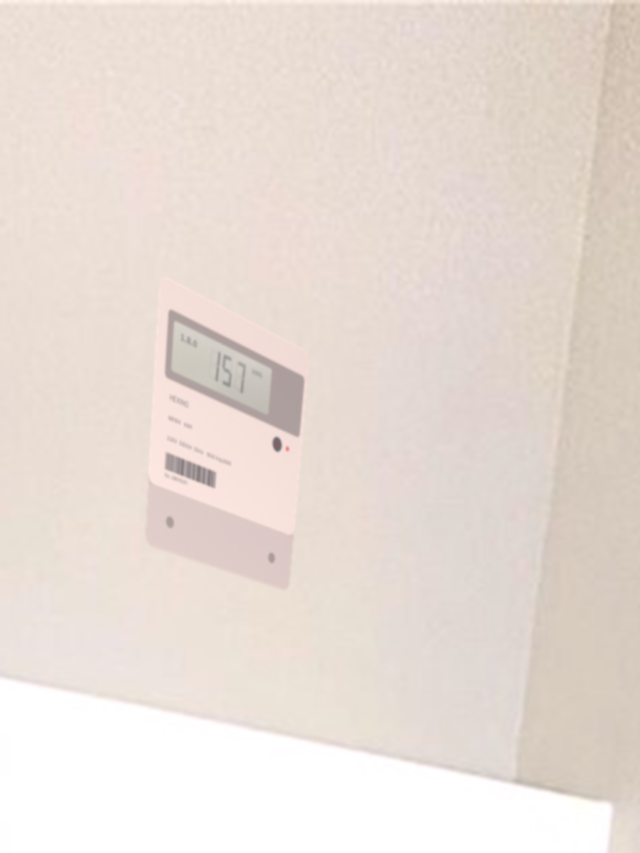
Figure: 157kWh
